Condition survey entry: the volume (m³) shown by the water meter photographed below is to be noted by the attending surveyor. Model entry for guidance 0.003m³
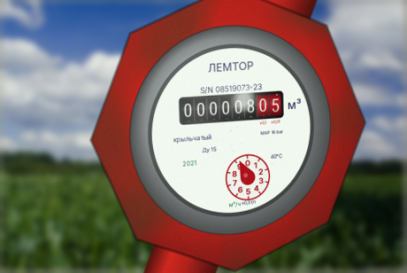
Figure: 8.049m³
